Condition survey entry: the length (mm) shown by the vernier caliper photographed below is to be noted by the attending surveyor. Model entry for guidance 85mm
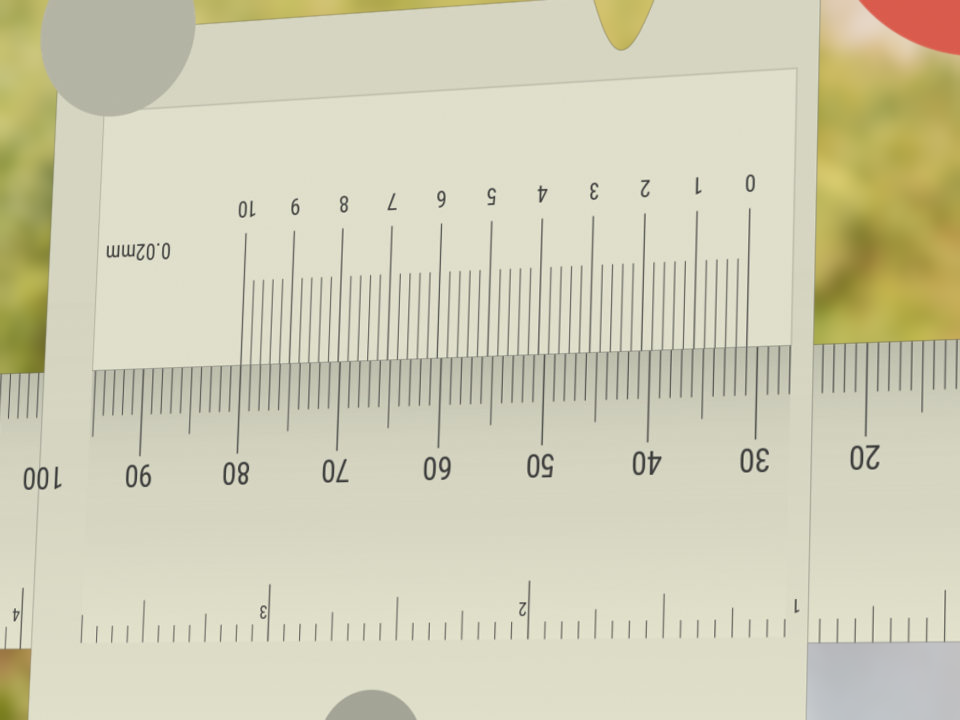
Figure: 31.0mm
